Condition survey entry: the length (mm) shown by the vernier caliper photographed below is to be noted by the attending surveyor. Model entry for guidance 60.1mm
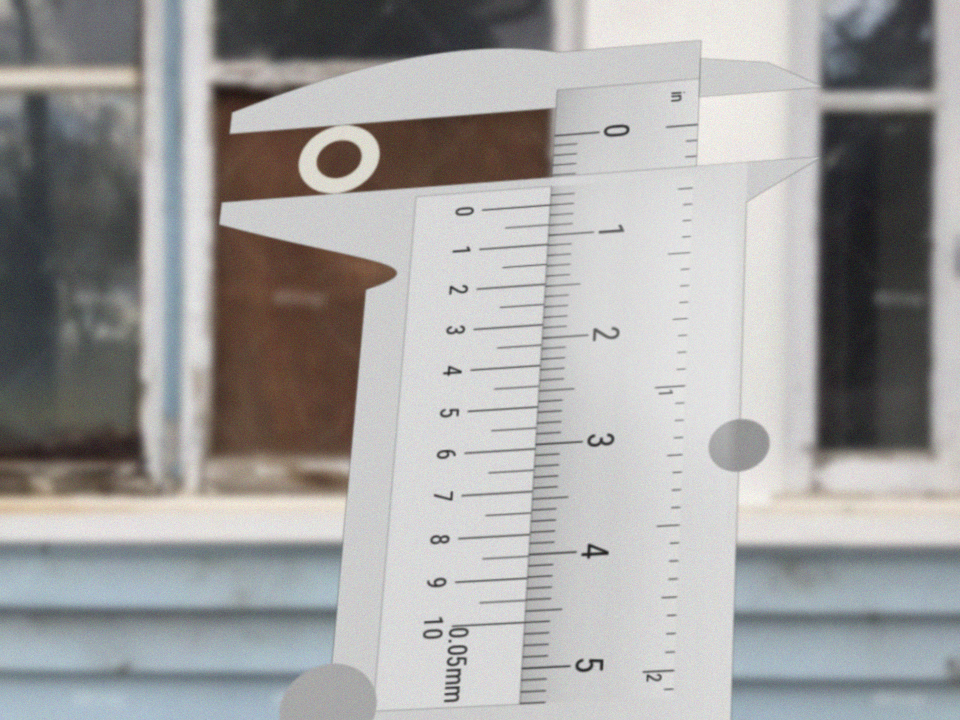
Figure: 7.0mm
